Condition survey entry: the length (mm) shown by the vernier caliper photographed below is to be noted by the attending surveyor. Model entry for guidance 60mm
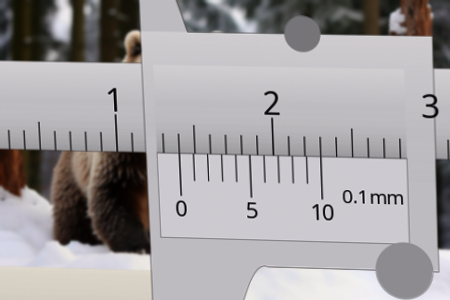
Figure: 14.0mm
